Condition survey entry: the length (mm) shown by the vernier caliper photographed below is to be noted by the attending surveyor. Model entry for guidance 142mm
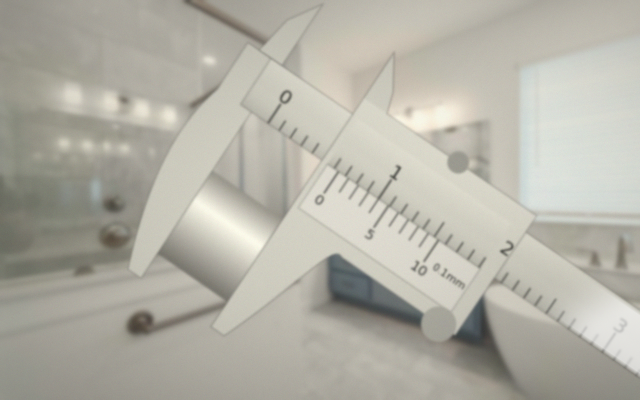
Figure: 6.4mm
